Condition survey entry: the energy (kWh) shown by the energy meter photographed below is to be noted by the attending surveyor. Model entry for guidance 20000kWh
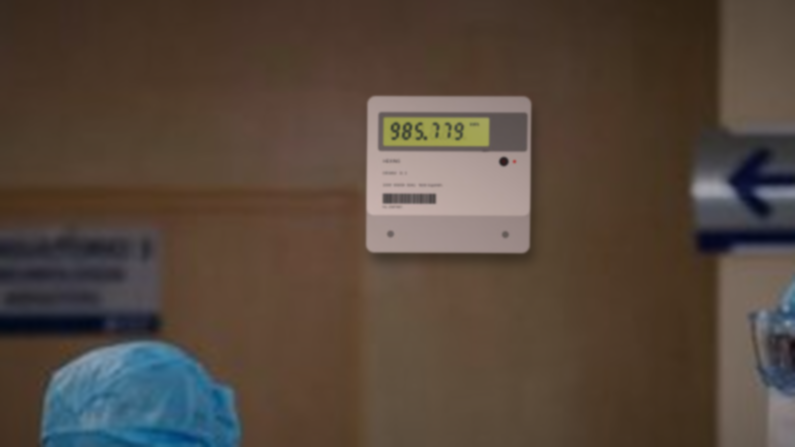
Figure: 985.779kWh
